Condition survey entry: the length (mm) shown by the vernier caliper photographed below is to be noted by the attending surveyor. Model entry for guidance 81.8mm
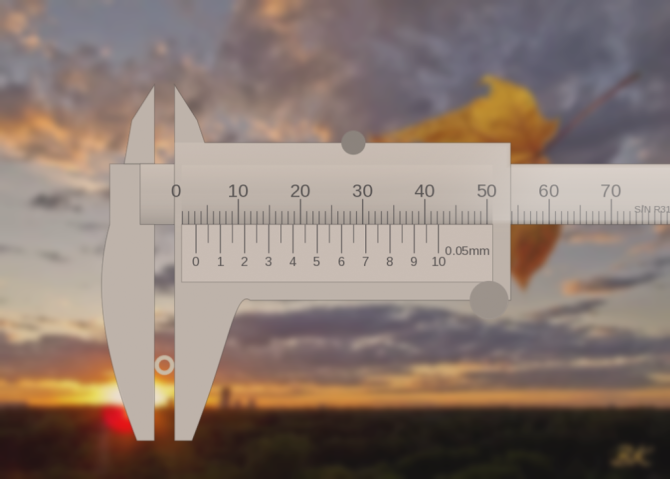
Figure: 3.2mm
